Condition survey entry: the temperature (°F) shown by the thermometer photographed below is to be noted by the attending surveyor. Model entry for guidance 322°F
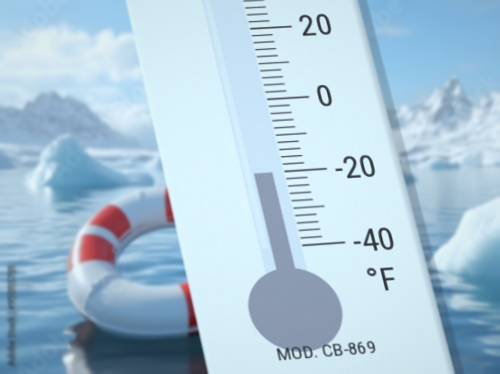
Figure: -20°F
